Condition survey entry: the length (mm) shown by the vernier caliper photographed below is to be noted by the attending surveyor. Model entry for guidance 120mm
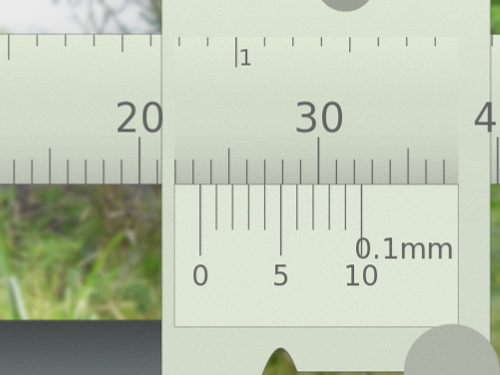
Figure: 23.4mm
